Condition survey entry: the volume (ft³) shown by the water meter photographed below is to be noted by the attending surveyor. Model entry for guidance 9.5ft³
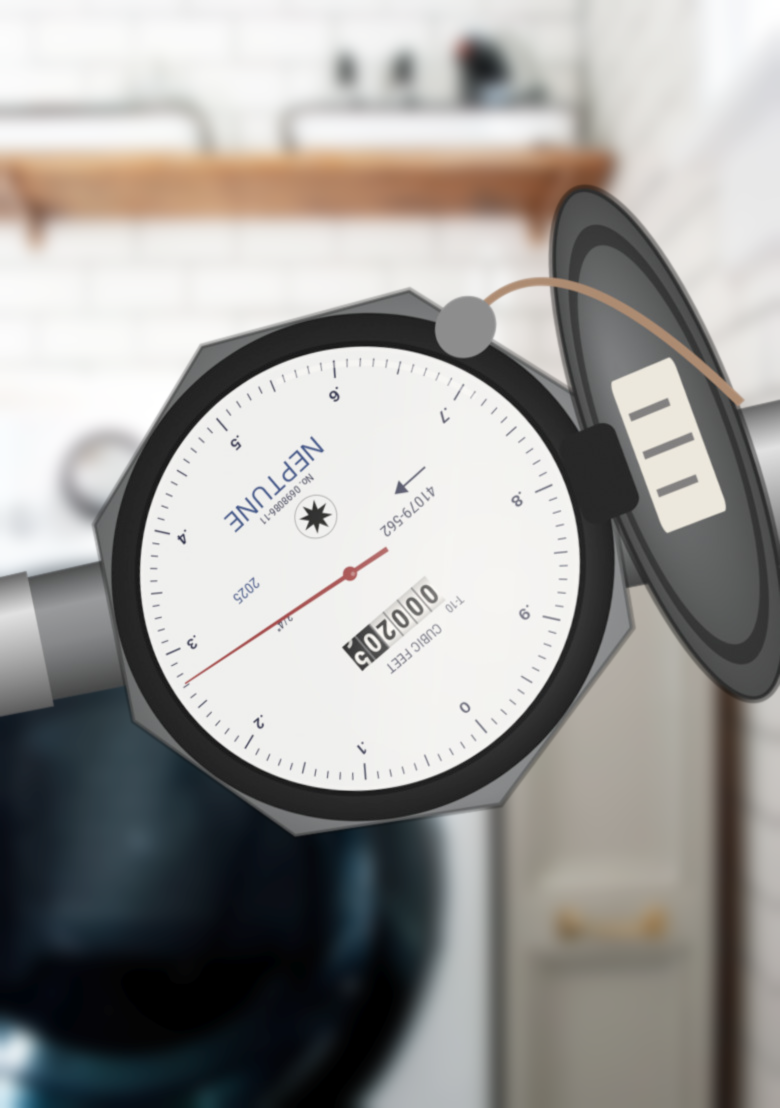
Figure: 205.27ft³
